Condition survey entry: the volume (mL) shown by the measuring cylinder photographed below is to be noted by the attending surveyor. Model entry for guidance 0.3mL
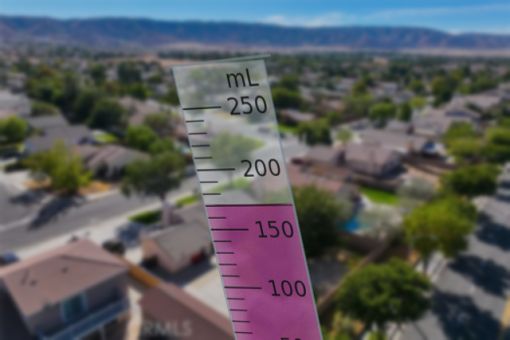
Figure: 170mL
